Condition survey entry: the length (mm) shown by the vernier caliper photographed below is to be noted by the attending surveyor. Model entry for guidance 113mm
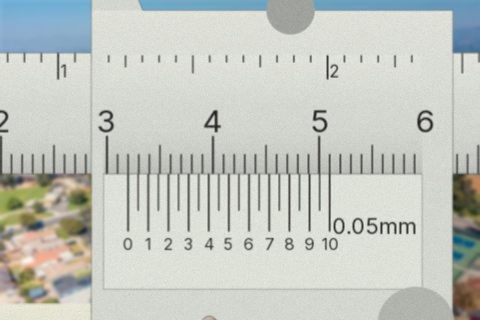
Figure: 32.0mm
